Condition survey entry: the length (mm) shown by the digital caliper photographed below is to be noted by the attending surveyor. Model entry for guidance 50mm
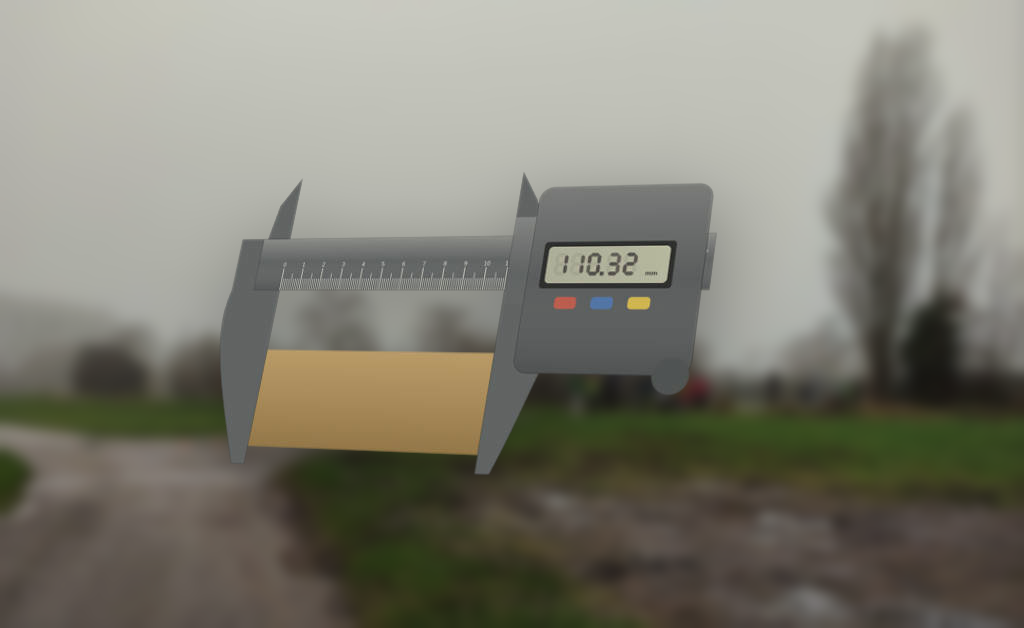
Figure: 110.32mm
